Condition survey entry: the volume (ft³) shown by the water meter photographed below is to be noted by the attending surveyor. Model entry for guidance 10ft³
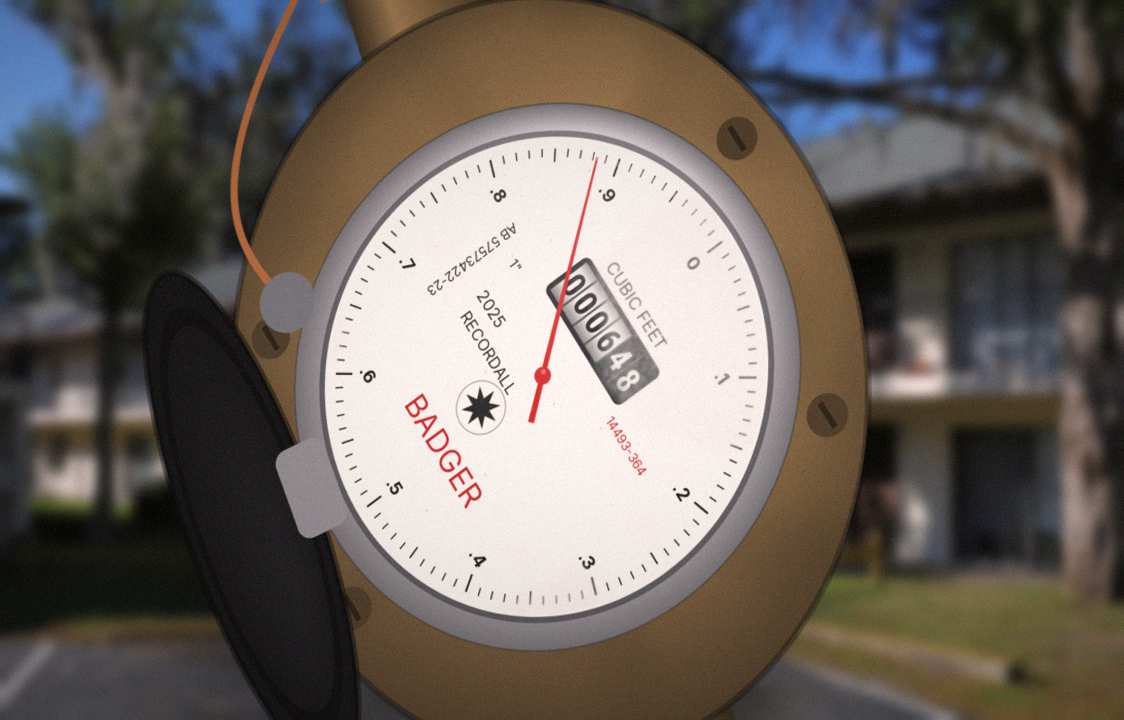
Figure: 647.88ft³
